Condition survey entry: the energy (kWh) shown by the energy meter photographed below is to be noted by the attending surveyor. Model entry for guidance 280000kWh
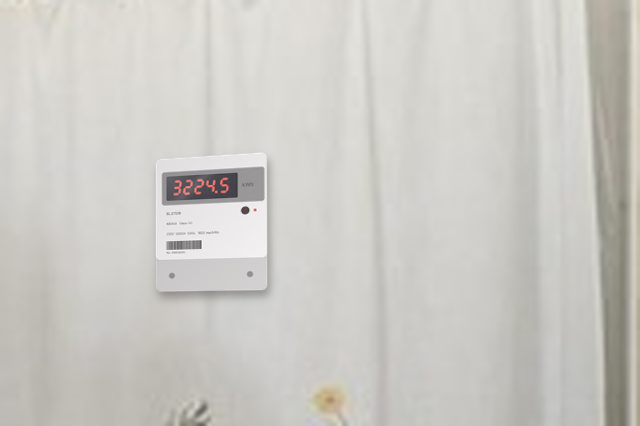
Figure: 3224.5kWh
